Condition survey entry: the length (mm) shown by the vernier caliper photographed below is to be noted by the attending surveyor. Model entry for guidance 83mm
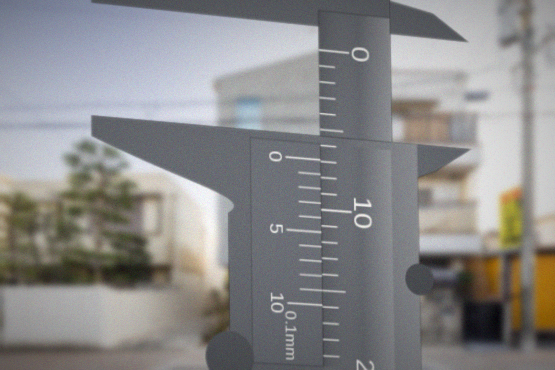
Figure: 6.9mm
